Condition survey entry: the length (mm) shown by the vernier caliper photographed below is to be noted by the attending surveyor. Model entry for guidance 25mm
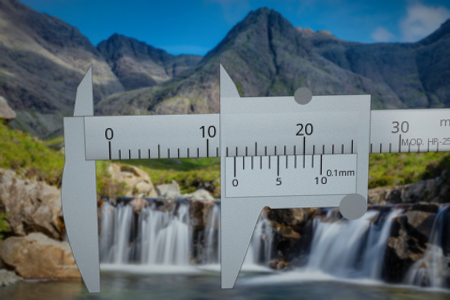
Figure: 12.8mm
